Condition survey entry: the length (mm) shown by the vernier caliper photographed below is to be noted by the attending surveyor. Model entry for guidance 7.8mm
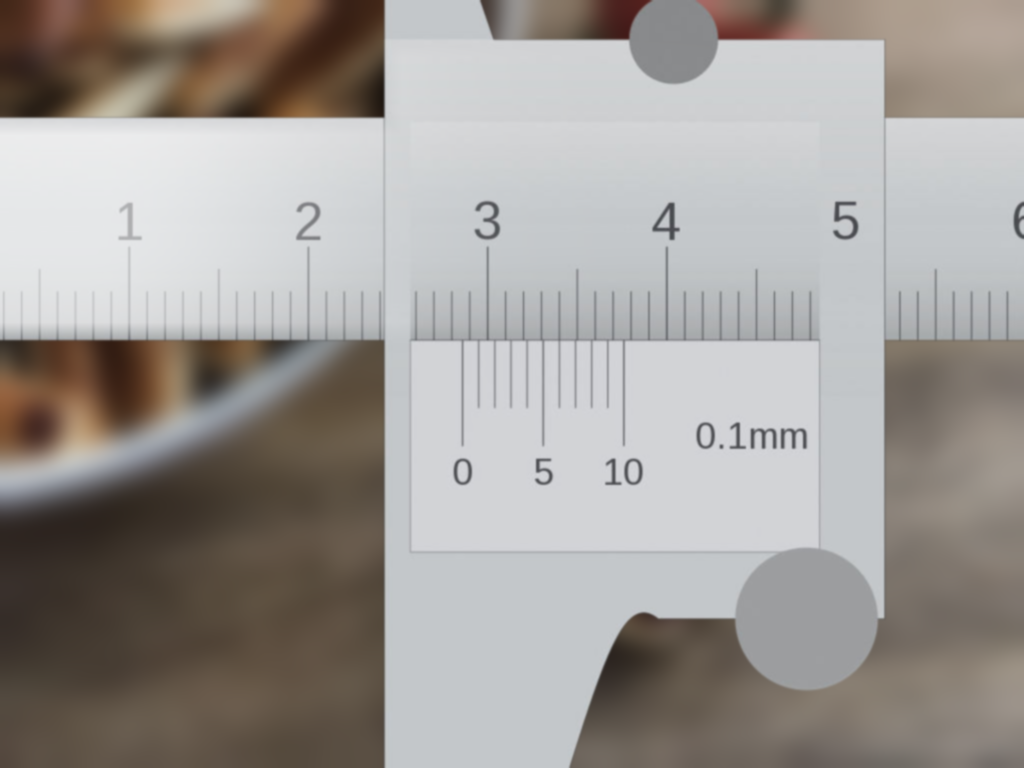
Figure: 28.6mm
